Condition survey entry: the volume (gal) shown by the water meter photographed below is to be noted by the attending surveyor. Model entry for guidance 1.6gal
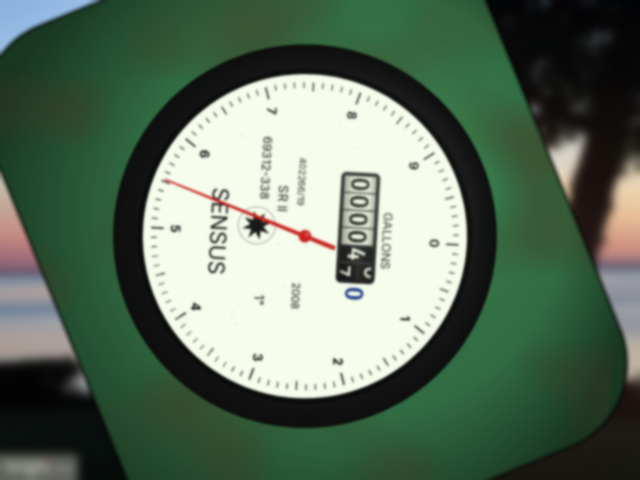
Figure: 465.5gal
